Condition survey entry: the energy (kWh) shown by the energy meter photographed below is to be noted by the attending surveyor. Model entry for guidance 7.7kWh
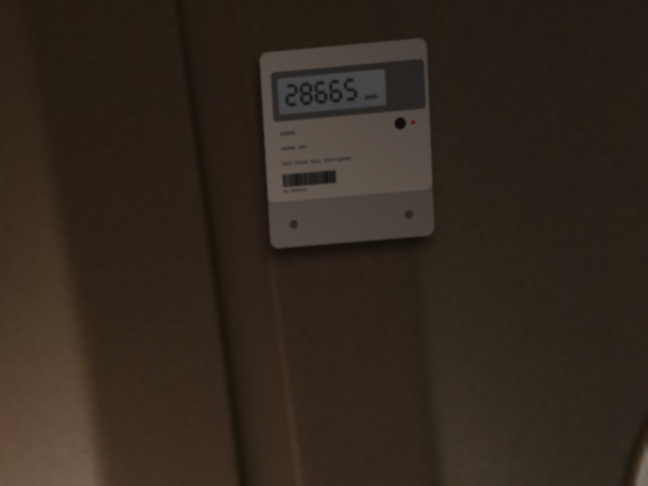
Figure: 28665kWh
